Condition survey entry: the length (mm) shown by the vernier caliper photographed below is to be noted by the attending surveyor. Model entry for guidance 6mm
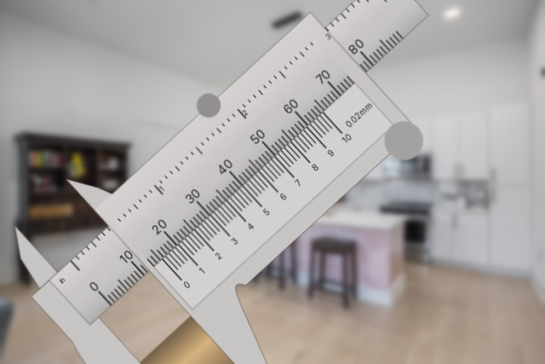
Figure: 15.5mm
